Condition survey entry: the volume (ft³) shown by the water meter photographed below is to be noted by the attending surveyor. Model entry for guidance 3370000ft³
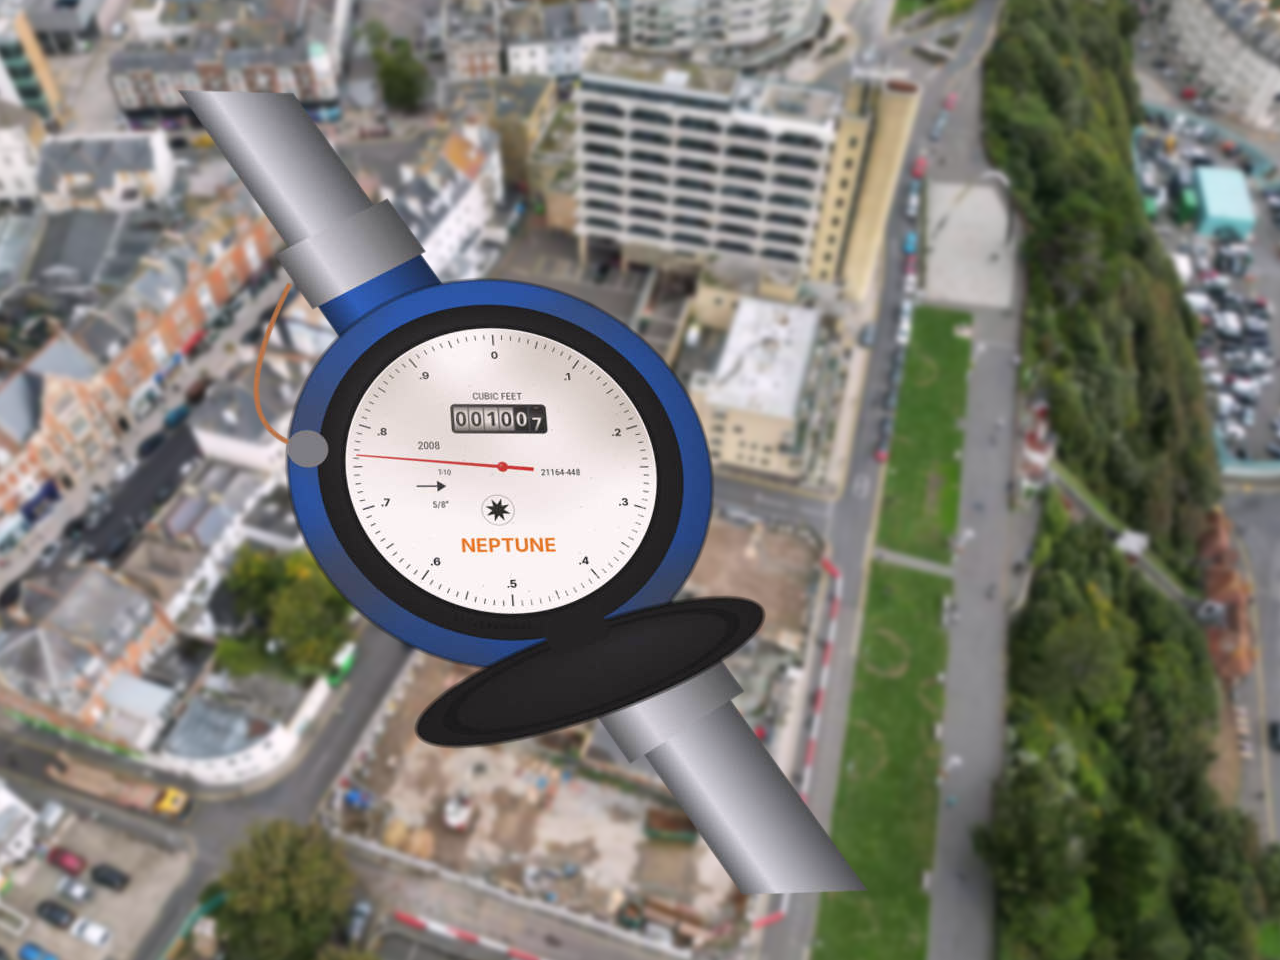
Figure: 1006.76ft³
